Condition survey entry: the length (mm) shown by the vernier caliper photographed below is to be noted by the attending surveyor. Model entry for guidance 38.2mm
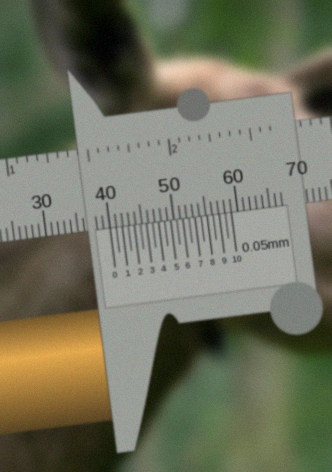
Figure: 40.0mm
